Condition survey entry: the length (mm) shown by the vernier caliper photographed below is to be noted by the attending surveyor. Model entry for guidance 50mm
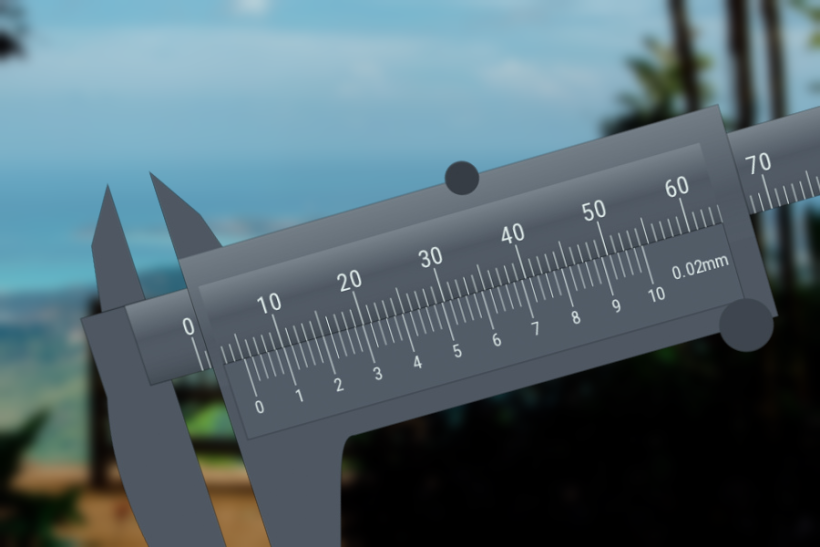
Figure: 5.2mm
